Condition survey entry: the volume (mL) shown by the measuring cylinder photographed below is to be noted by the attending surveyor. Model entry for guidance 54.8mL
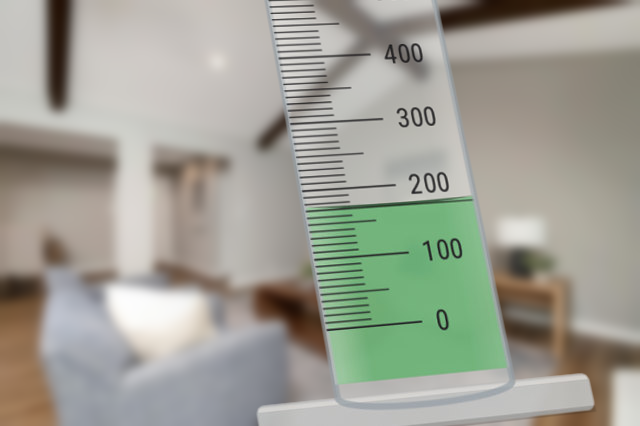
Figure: 170mL
